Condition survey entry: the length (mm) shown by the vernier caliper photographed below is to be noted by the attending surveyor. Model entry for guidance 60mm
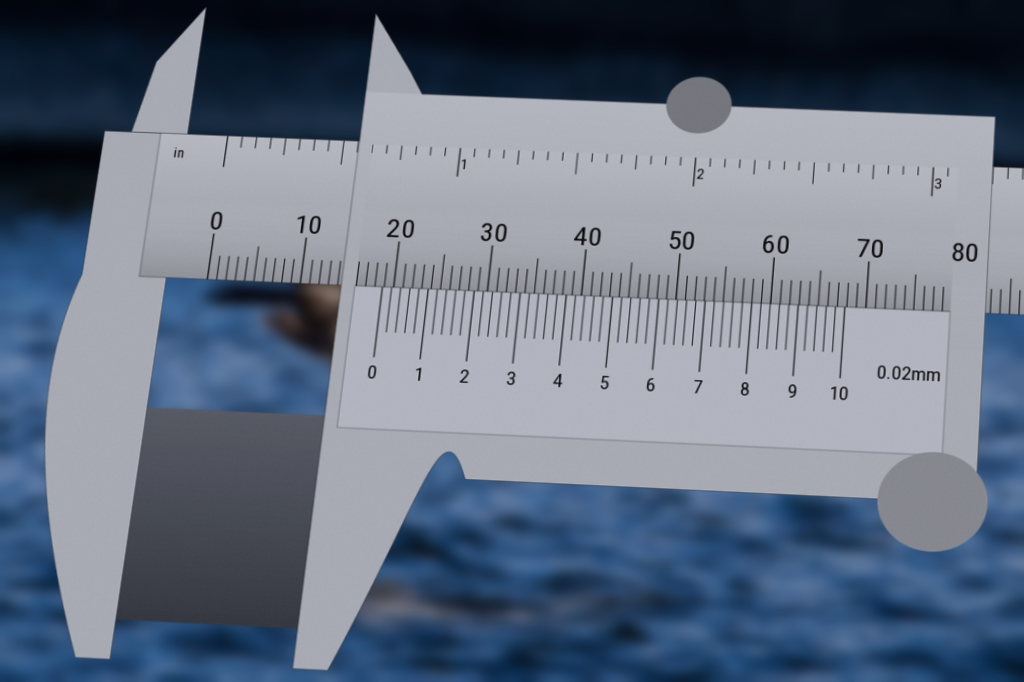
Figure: 18.8mm
